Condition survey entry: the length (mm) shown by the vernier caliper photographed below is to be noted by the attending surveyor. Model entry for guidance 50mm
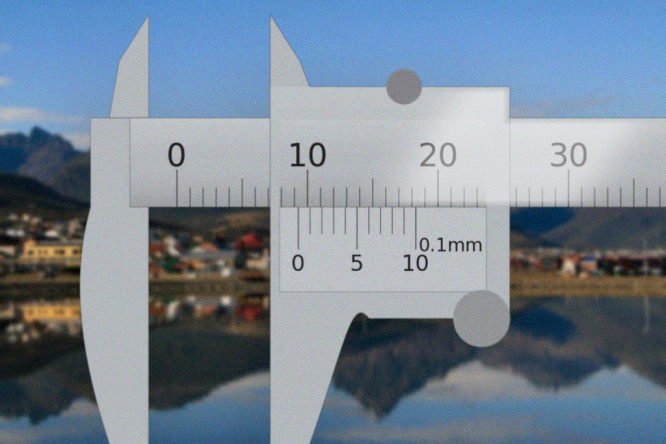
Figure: 9.3mm
